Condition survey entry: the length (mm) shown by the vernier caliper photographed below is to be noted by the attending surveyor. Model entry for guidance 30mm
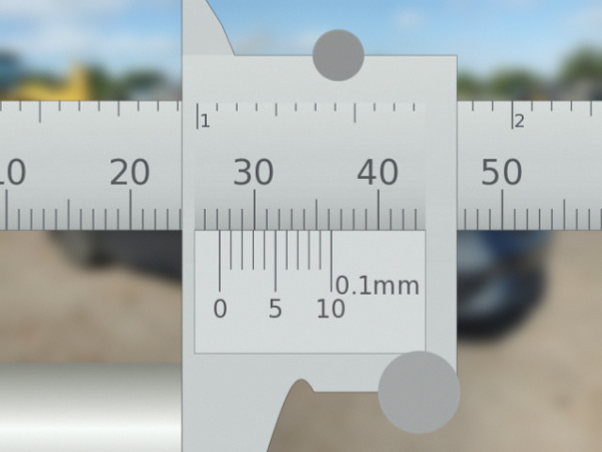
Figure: 27.2mm
